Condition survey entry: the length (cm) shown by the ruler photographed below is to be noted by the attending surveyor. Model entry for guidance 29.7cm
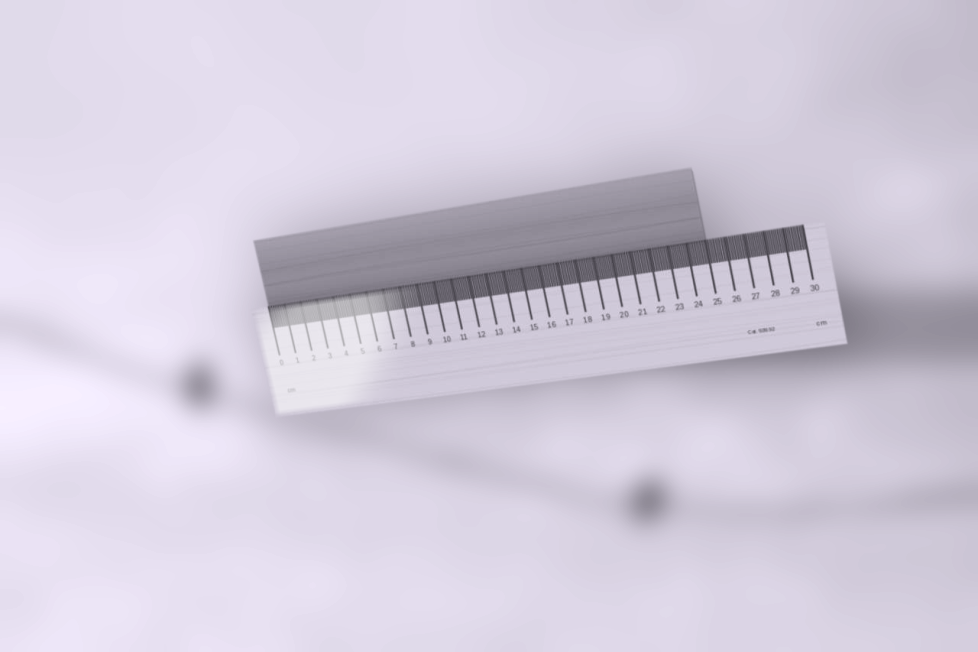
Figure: 25cm
